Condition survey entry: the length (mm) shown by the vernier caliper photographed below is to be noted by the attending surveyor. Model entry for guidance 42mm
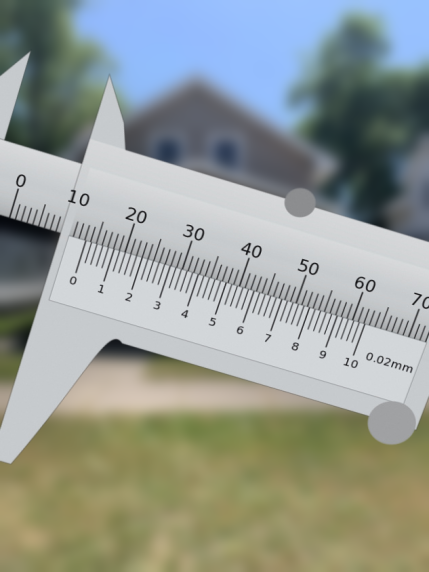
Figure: 13.2mm
